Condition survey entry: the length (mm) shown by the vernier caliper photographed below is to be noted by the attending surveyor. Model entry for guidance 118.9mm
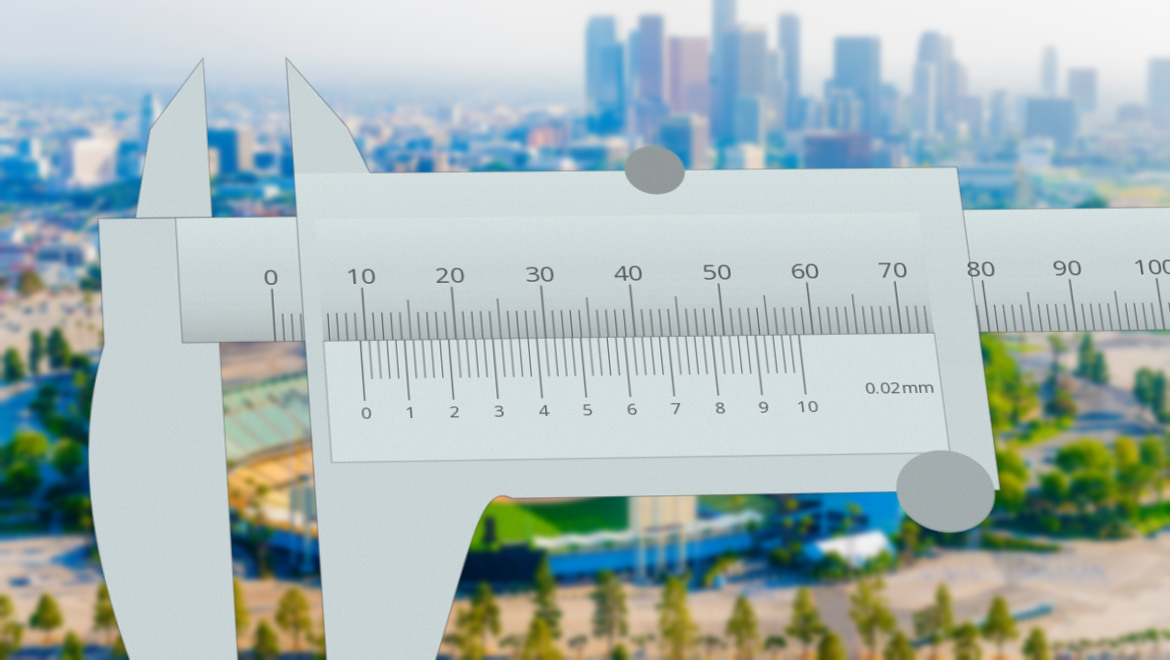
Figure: 9.4mm
